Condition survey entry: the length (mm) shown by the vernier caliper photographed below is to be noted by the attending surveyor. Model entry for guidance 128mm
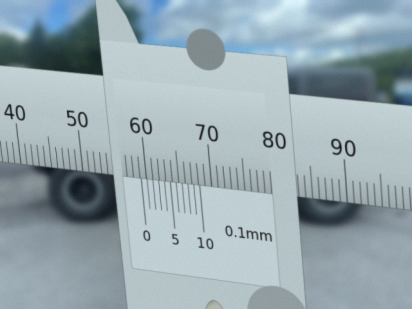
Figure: 59.2mm
